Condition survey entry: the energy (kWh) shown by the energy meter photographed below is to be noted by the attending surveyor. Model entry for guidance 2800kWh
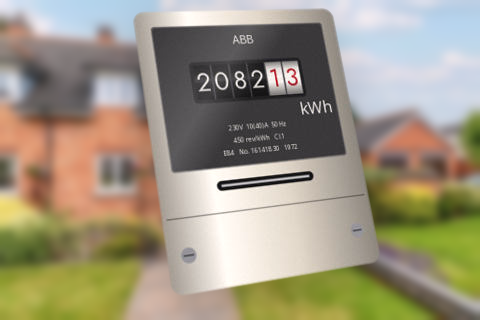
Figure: 2082.13kWh
